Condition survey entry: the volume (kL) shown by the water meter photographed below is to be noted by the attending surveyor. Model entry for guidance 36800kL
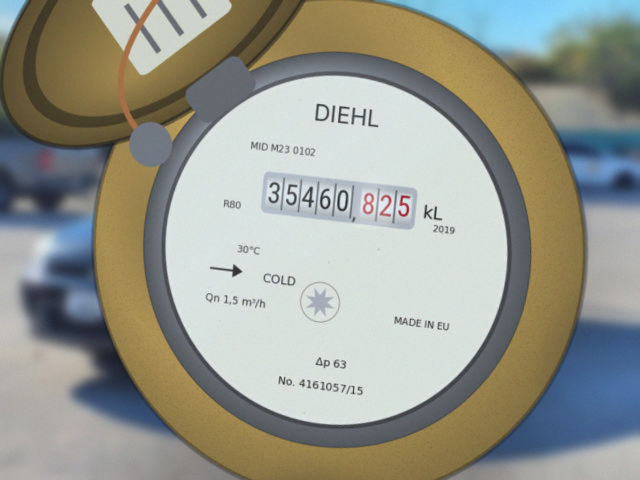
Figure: 35460.825kL
